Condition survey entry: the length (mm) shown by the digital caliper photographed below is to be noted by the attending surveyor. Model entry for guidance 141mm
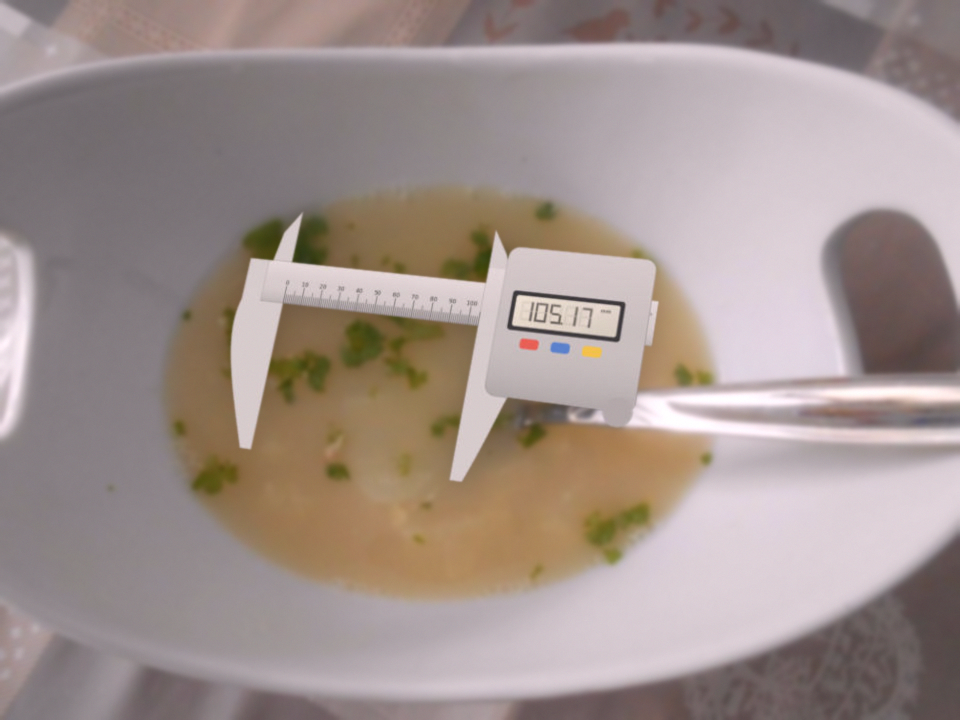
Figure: 105.17mm
